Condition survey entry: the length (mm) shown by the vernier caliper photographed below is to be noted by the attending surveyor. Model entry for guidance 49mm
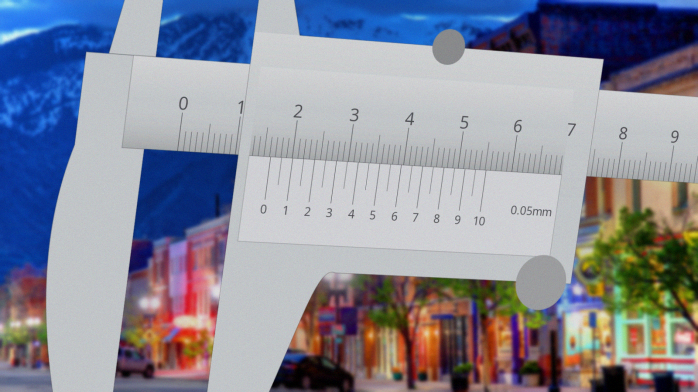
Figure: 16.2mm
